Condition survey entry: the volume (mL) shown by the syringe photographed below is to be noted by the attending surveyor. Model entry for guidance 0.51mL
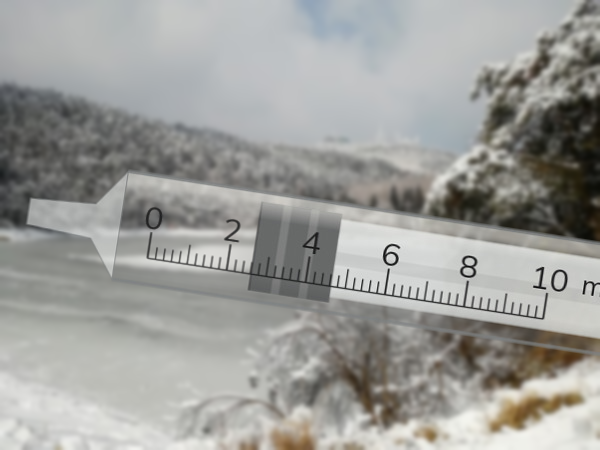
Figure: 2.6mL
